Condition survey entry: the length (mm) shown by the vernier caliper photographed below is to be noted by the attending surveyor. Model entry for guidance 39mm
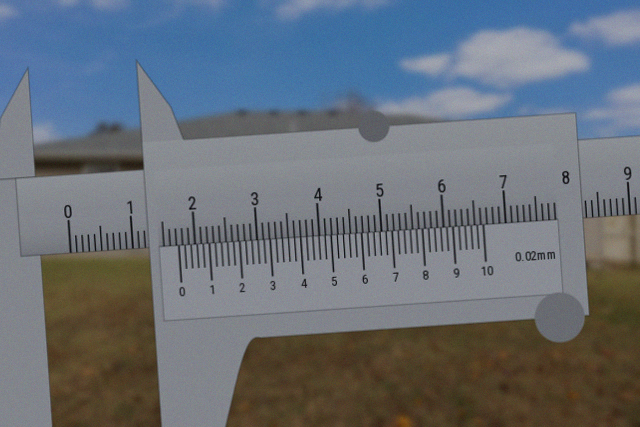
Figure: 17.4mm
